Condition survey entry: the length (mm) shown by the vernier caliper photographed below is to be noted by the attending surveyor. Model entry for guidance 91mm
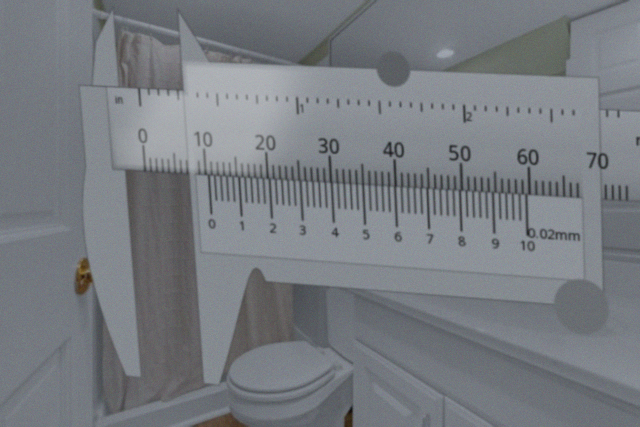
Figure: 10.5mm
